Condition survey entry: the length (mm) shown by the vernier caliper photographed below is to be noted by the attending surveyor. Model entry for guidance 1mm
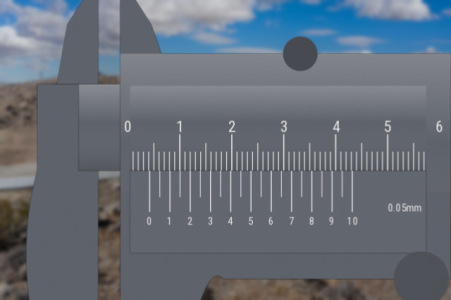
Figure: 4.2mm
